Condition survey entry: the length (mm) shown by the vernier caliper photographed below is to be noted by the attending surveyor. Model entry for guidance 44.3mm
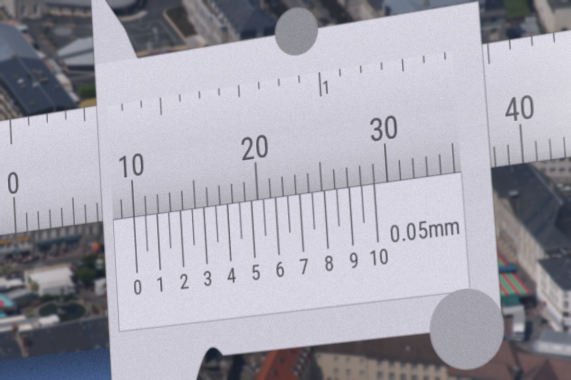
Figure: 10.0mm
